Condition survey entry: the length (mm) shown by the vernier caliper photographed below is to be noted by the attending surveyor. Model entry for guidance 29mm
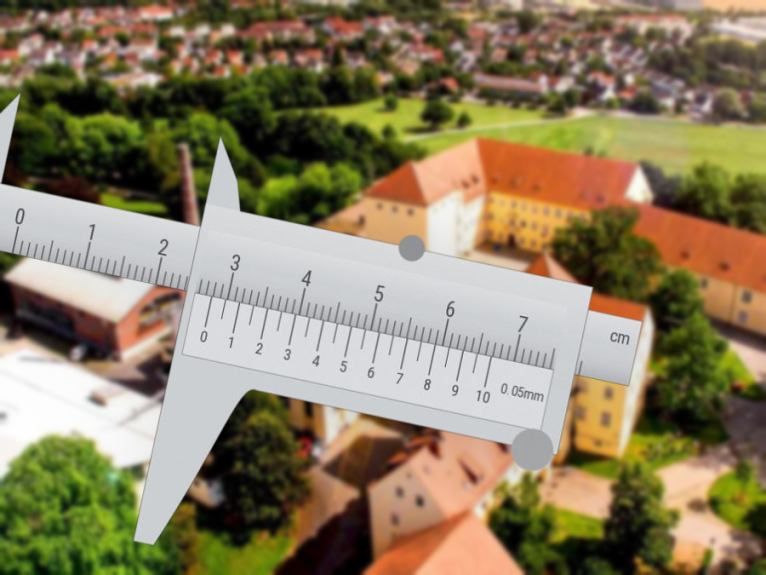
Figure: 27.8mm
